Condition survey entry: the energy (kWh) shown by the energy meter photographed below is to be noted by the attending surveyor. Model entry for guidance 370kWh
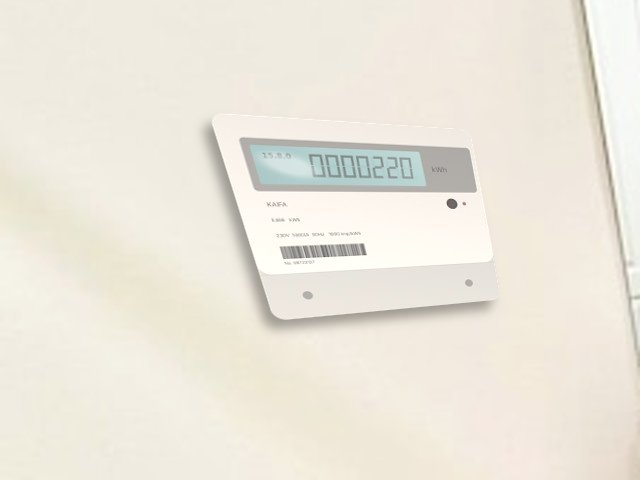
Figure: 220kWh
